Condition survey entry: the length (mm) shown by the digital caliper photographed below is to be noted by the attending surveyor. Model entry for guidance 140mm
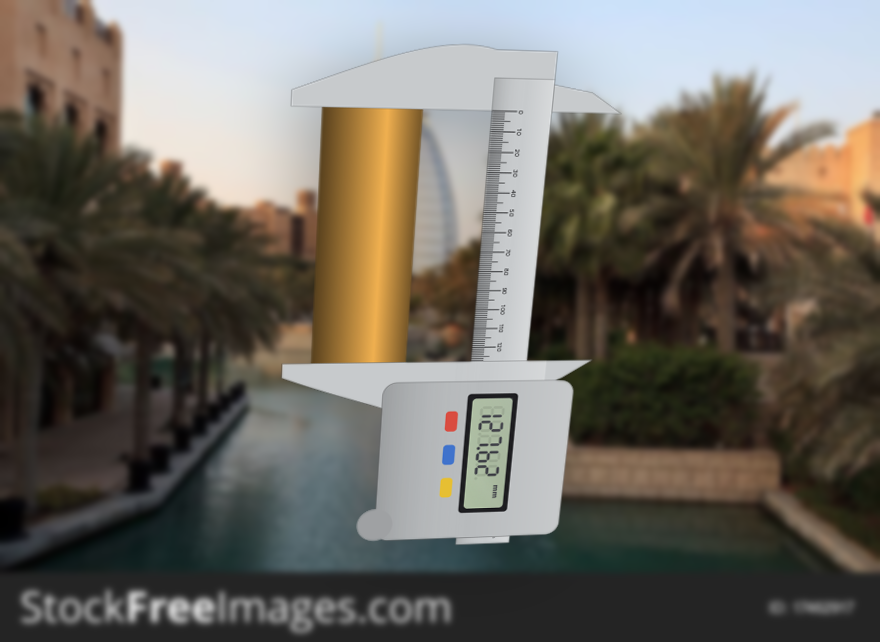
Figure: 127.62mm
